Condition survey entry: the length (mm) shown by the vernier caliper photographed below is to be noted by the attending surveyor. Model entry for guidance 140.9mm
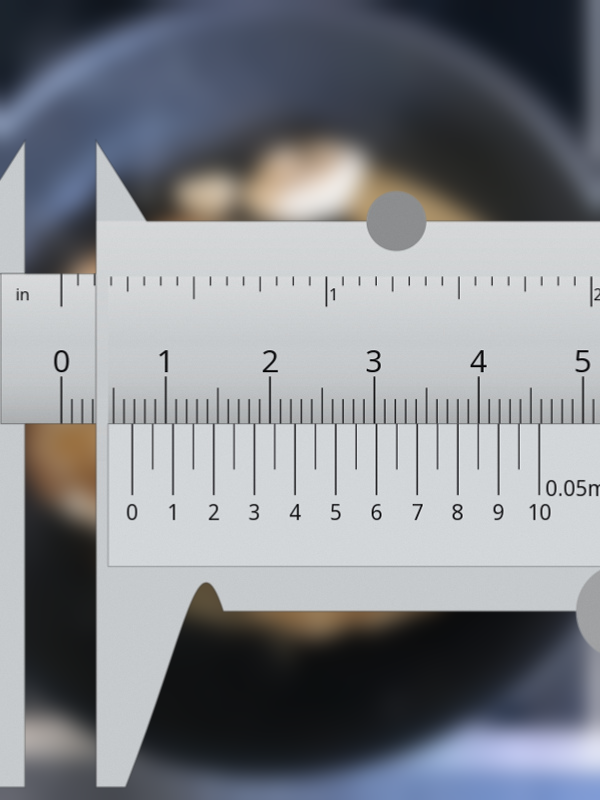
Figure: 6.8mm
